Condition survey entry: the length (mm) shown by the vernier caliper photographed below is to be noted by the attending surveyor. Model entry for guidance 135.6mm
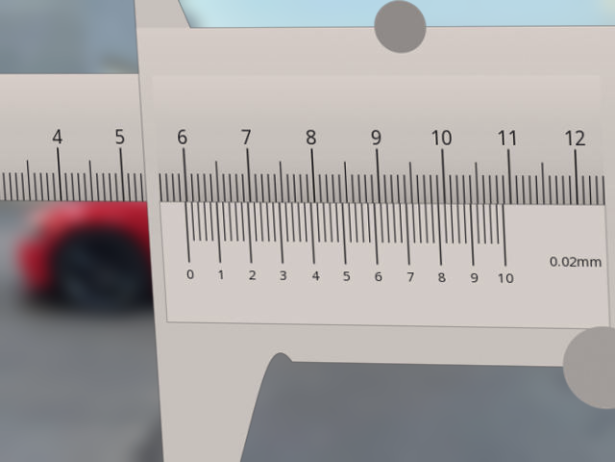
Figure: 59.8mm
